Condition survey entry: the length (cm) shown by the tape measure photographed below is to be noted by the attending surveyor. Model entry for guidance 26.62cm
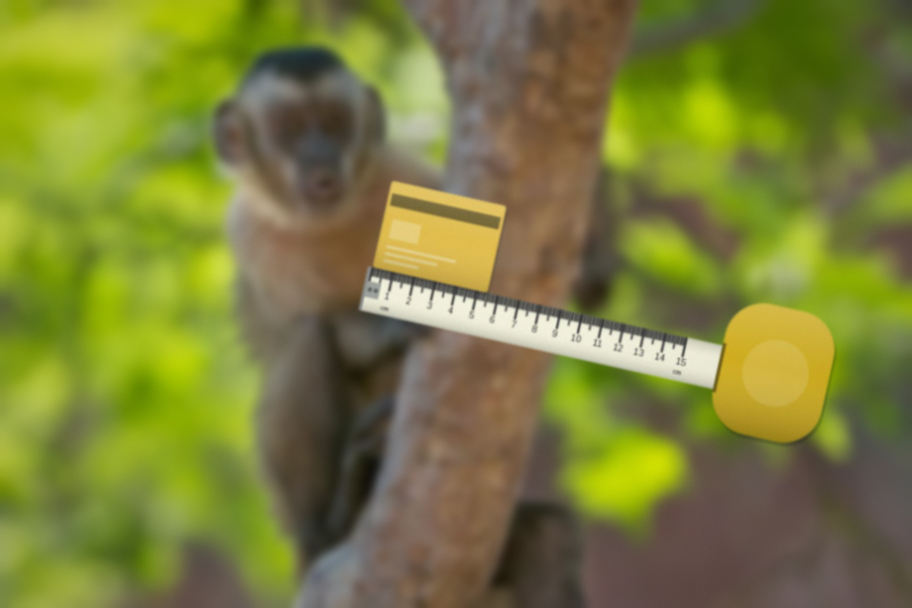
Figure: 5.5cm
